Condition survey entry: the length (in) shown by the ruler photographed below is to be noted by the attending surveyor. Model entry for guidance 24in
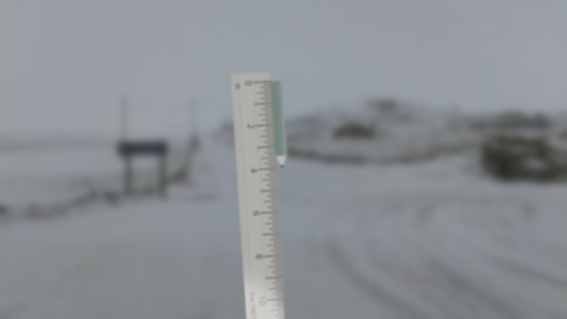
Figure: 4in
